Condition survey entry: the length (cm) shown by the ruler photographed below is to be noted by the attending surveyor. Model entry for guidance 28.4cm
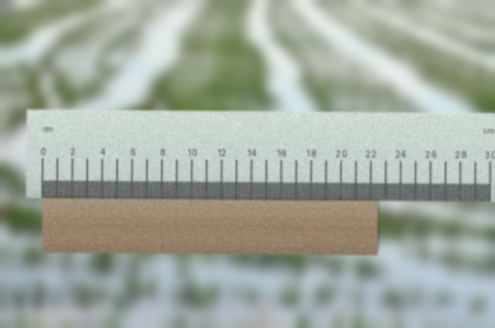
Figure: 22.5cm
